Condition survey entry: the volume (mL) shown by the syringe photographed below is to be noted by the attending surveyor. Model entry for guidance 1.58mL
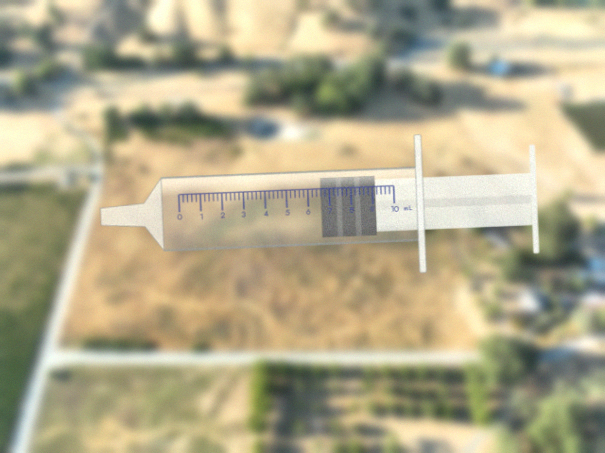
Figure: 6.6mL
